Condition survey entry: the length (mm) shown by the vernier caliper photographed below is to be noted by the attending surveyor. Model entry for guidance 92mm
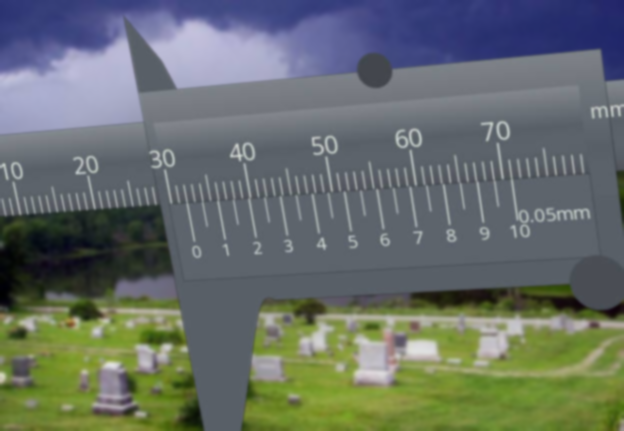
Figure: 32.0mm
